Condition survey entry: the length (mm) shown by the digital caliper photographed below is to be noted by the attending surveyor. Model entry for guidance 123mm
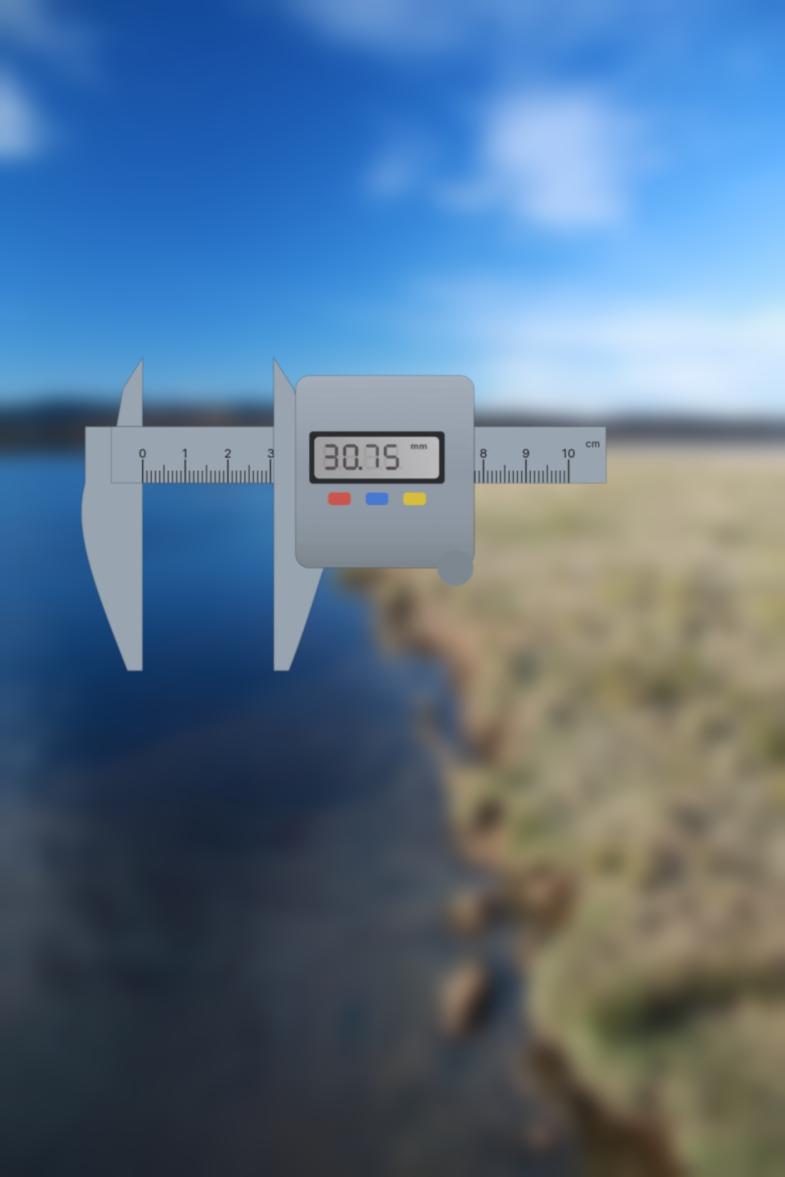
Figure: 30.75mm
